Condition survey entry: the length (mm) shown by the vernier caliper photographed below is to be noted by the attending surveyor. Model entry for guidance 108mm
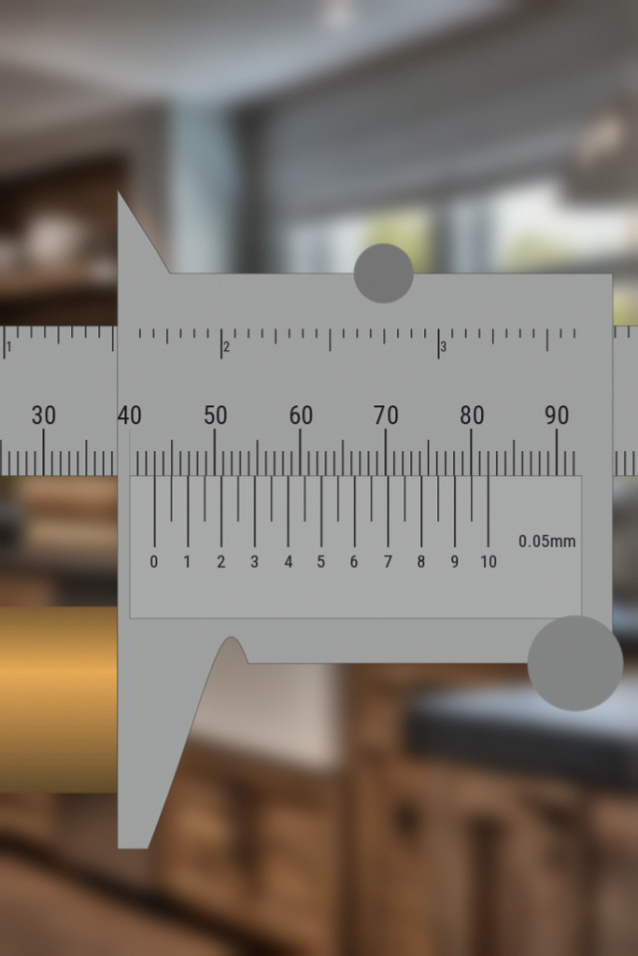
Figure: 43.0mm
